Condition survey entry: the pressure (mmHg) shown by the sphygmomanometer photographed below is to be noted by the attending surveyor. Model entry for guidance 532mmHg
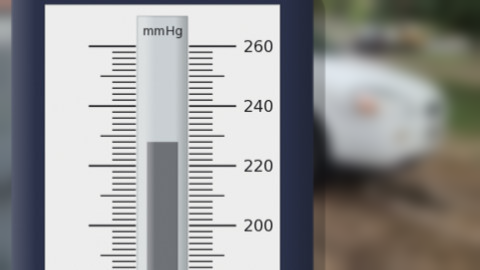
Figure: 228mmHg
